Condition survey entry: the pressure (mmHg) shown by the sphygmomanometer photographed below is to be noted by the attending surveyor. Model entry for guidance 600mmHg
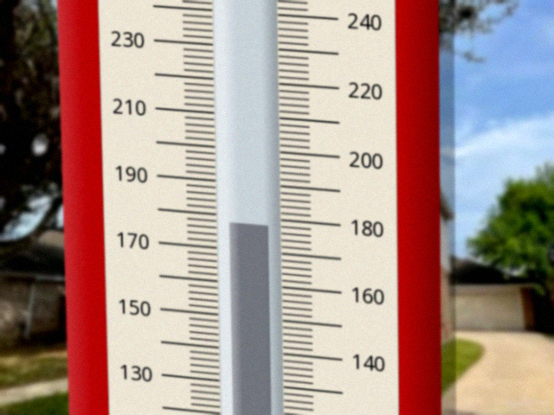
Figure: 178mmHg
